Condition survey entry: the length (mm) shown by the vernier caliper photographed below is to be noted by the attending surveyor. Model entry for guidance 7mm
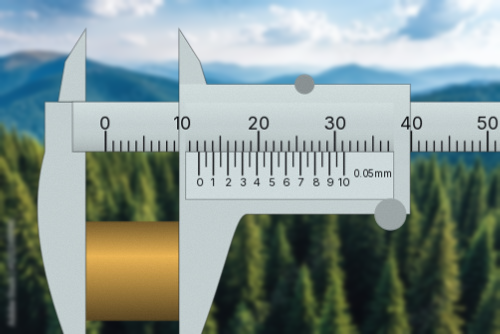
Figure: 12.2mm
